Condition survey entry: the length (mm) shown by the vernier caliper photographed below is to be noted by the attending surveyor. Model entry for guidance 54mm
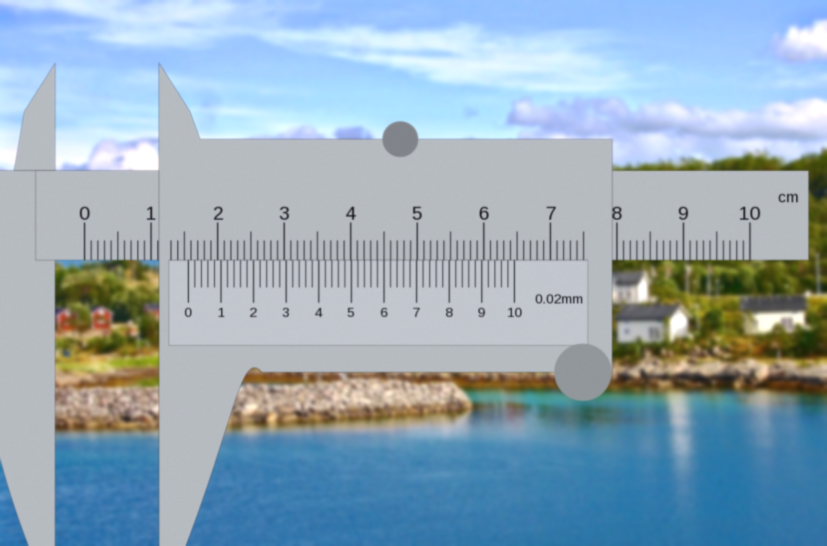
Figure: 15.6mm
